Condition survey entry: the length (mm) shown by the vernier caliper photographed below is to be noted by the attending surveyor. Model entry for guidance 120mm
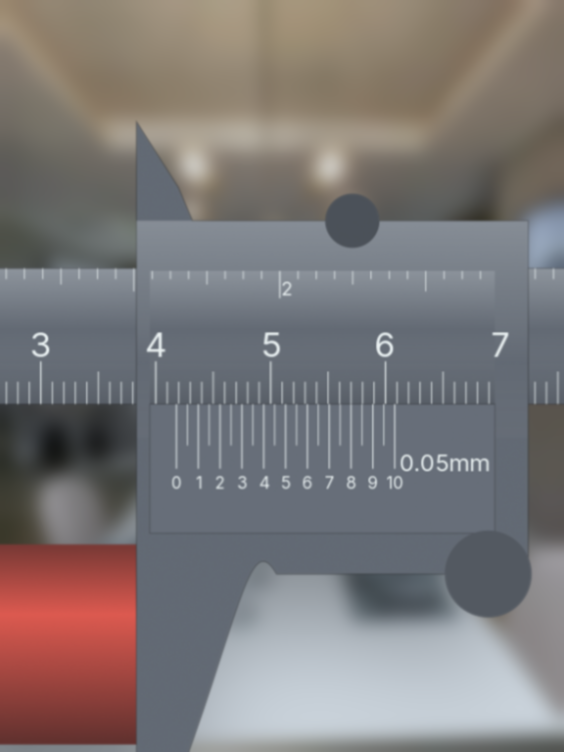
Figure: 41.8mm
